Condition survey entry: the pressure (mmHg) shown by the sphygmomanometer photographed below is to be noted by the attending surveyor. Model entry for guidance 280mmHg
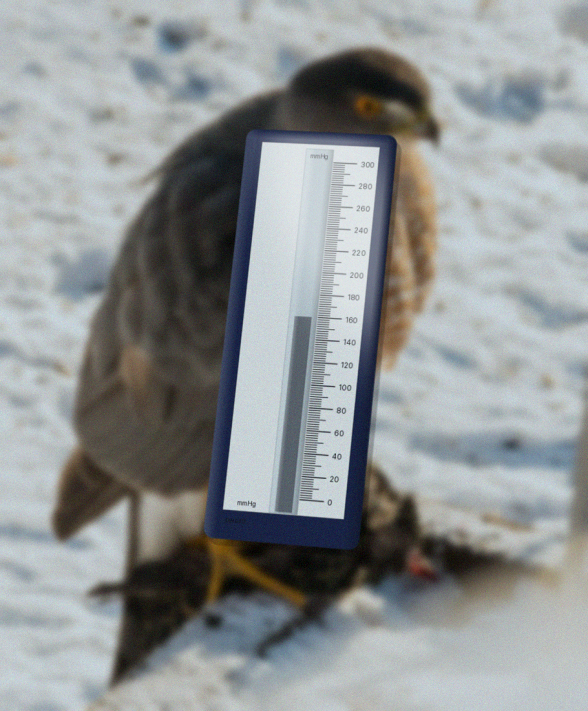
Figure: 160mmHg
